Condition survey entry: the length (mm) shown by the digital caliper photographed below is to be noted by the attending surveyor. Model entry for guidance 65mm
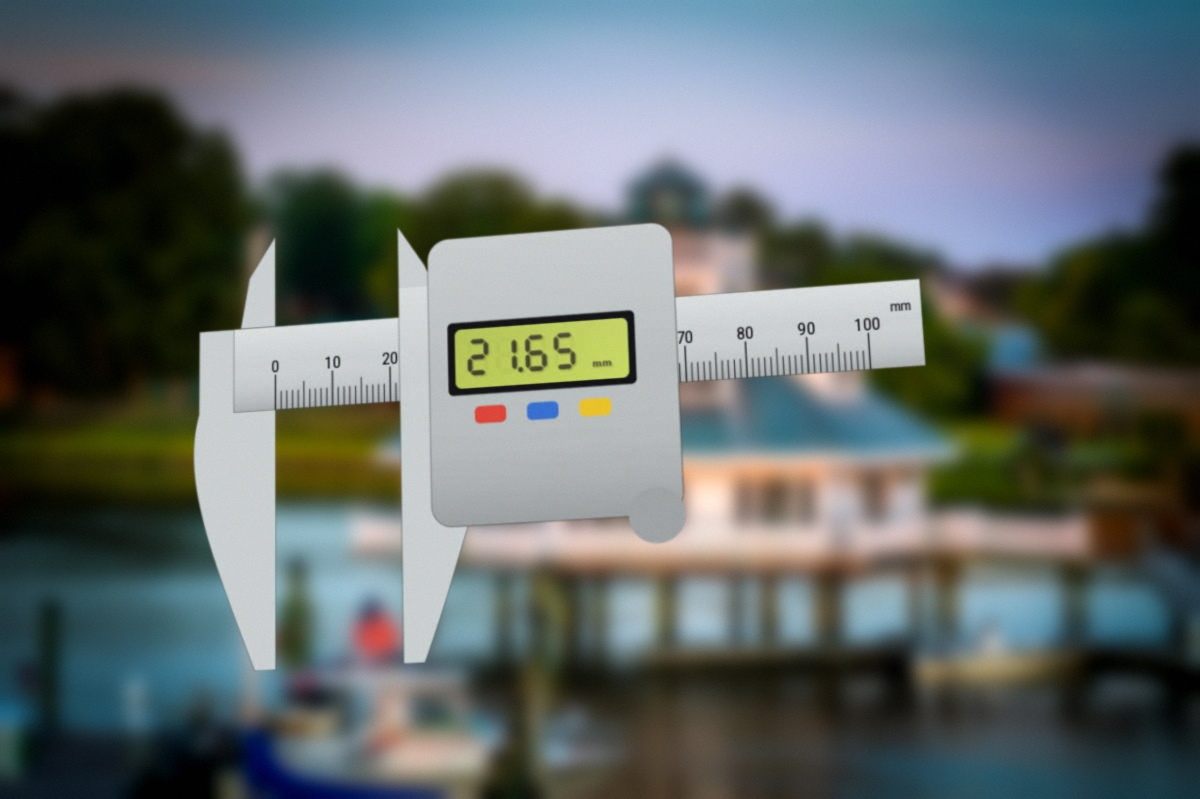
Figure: 21.65mm
